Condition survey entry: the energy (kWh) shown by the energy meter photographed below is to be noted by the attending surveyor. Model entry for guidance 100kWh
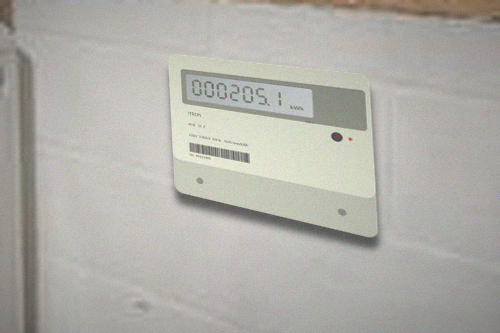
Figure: 205.1kWh
